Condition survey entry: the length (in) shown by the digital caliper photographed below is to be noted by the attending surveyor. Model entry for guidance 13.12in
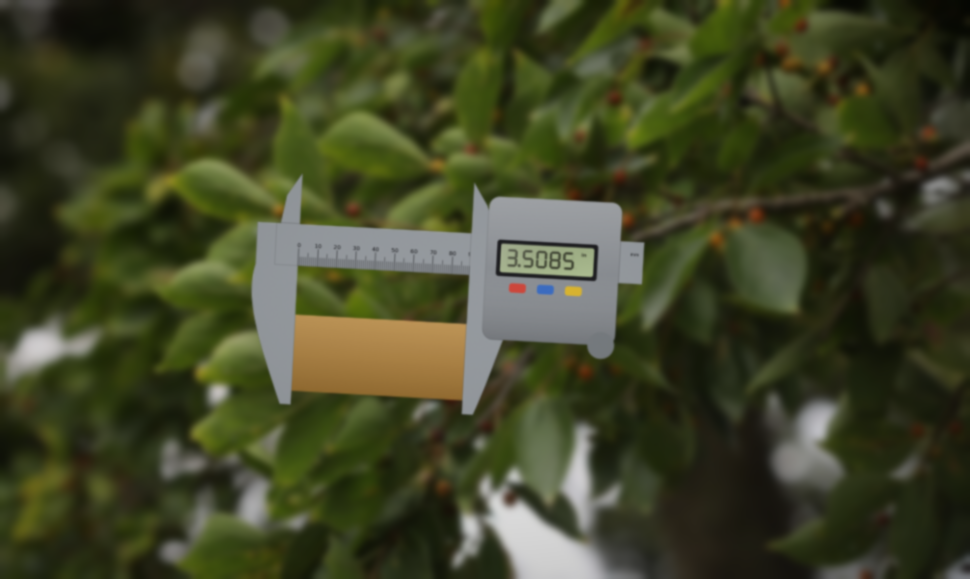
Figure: 3.5085in
